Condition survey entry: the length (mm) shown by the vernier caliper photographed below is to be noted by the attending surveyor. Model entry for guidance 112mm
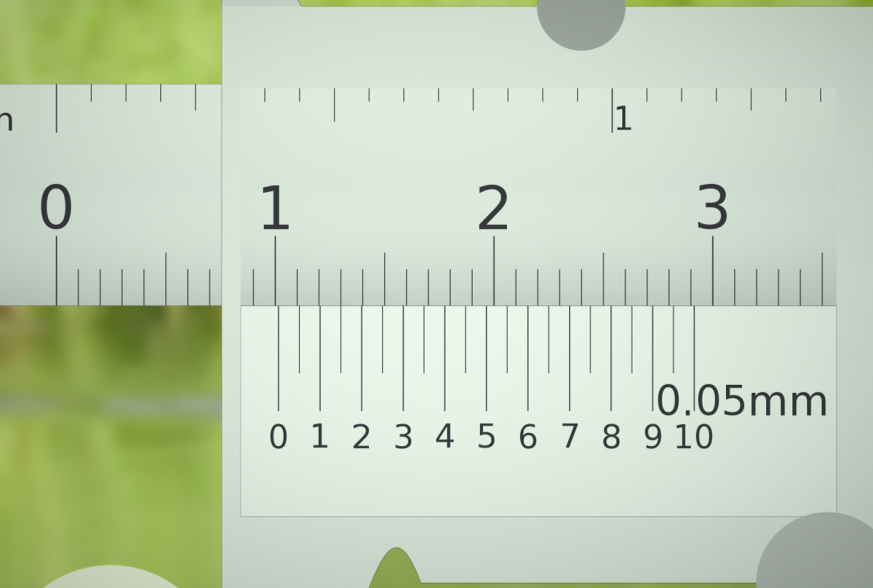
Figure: 10.15mm
